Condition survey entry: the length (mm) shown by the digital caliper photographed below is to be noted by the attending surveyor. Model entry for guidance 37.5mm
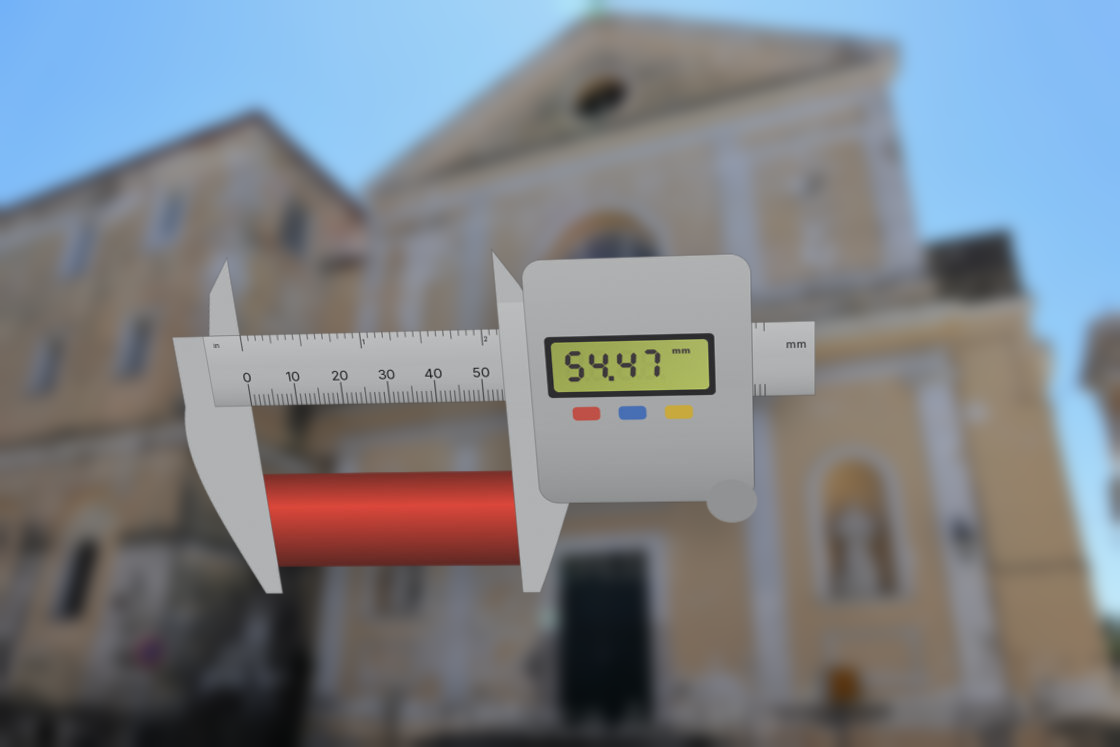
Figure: 54.47mm
